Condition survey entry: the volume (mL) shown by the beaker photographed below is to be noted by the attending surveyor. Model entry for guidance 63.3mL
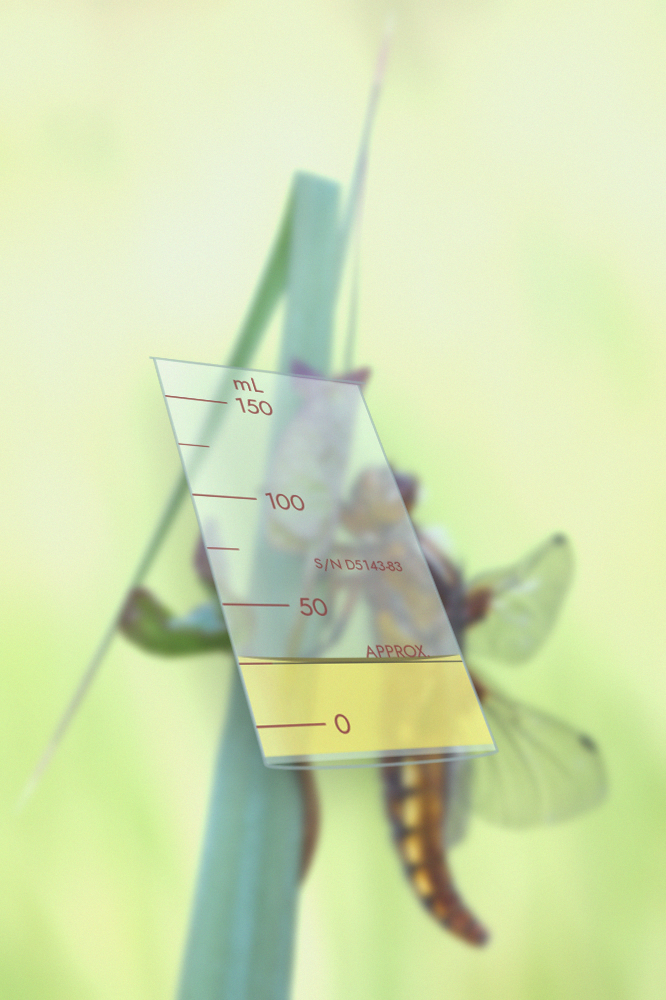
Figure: 25mL
